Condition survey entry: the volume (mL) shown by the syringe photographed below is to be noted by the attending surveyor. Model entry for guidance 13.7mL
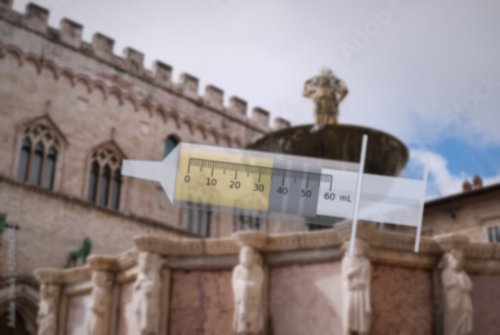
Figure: 35mL
